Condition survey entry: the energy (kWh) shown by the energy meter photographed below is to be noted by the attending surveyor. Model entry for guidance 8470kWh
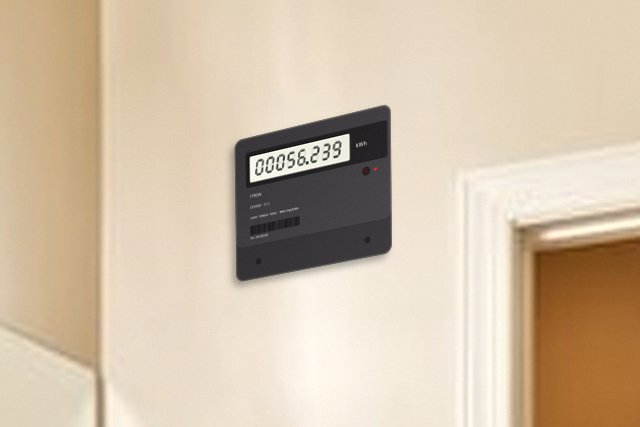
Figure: 56.239kWh
